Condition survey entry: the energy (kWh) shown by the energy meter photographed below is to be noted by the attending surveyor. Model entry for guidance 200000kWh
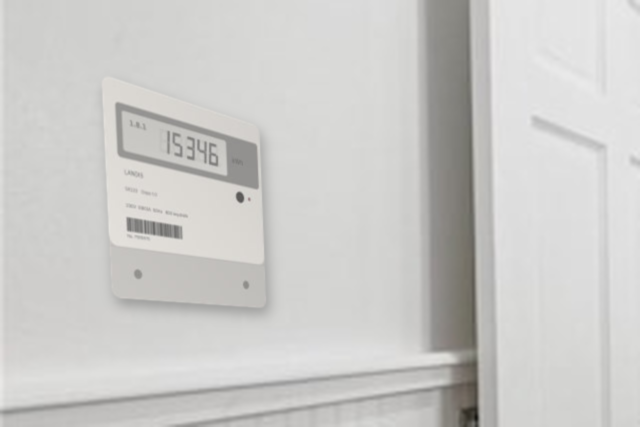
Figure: 15346kWh
